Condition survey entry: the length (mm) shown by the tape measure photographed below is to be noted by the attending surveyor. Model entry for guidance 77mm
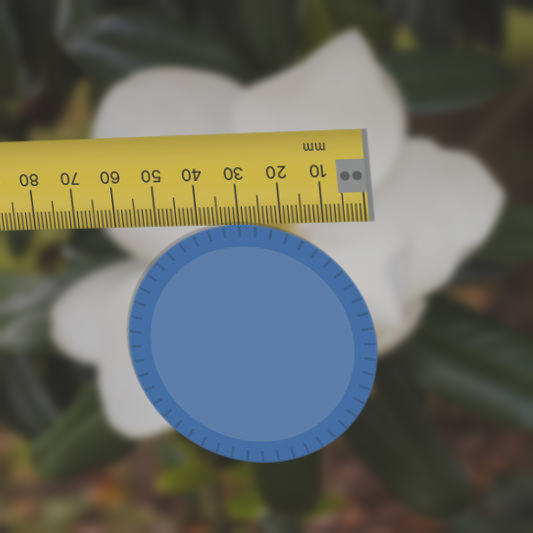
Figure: 60mm
